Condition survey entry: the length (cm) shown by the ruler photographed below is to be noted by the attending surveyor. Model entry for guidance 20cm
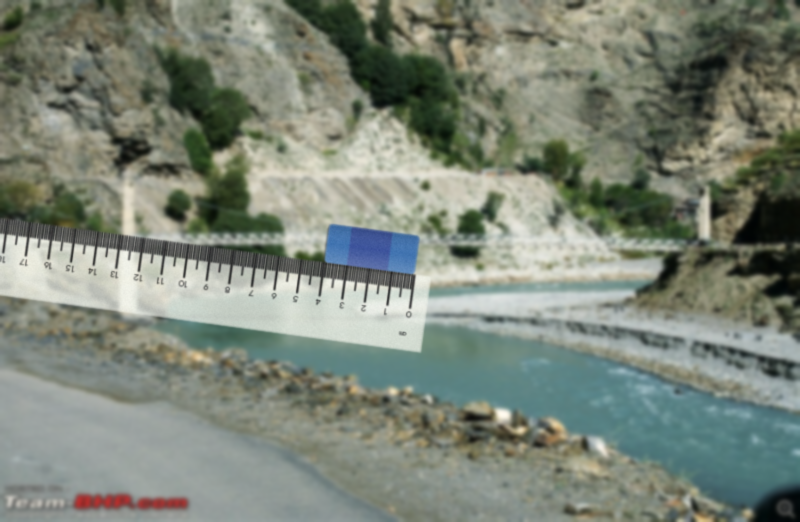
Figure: 4cm
